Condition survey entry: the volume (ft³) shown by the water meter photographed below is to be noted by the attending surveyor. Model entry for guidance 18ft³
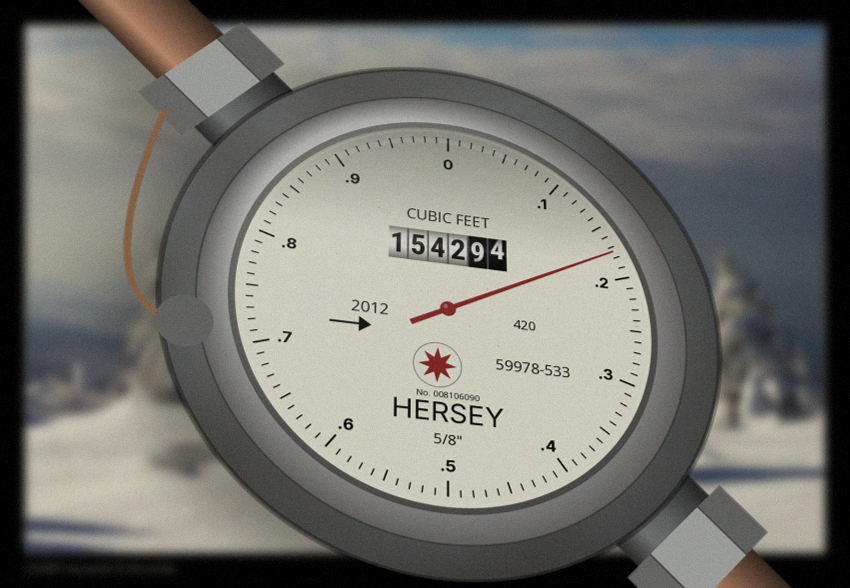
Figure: 154294.17ft³
